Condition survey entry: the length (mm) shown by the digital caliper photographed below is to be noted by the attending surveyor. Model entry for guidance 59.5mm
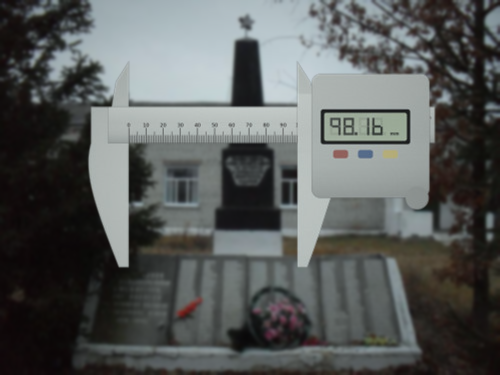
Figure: 98.16mm
